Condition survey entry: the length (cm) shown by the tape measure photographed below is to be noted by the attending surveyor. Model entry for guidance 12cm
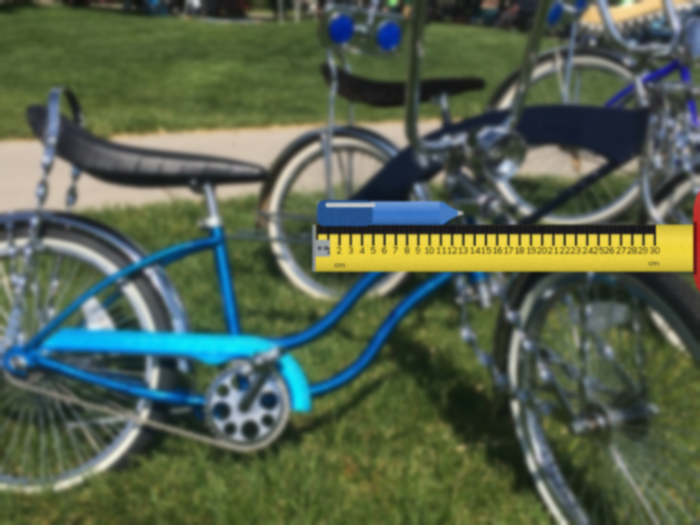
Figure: 13cm
